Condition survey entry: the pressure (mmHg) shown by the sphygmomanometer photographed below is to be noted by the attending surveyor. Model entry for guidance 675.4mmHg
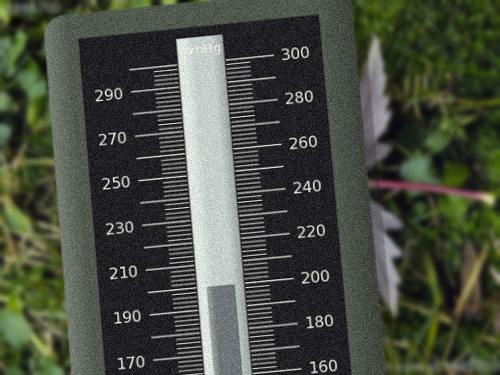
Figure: 200mmHg
